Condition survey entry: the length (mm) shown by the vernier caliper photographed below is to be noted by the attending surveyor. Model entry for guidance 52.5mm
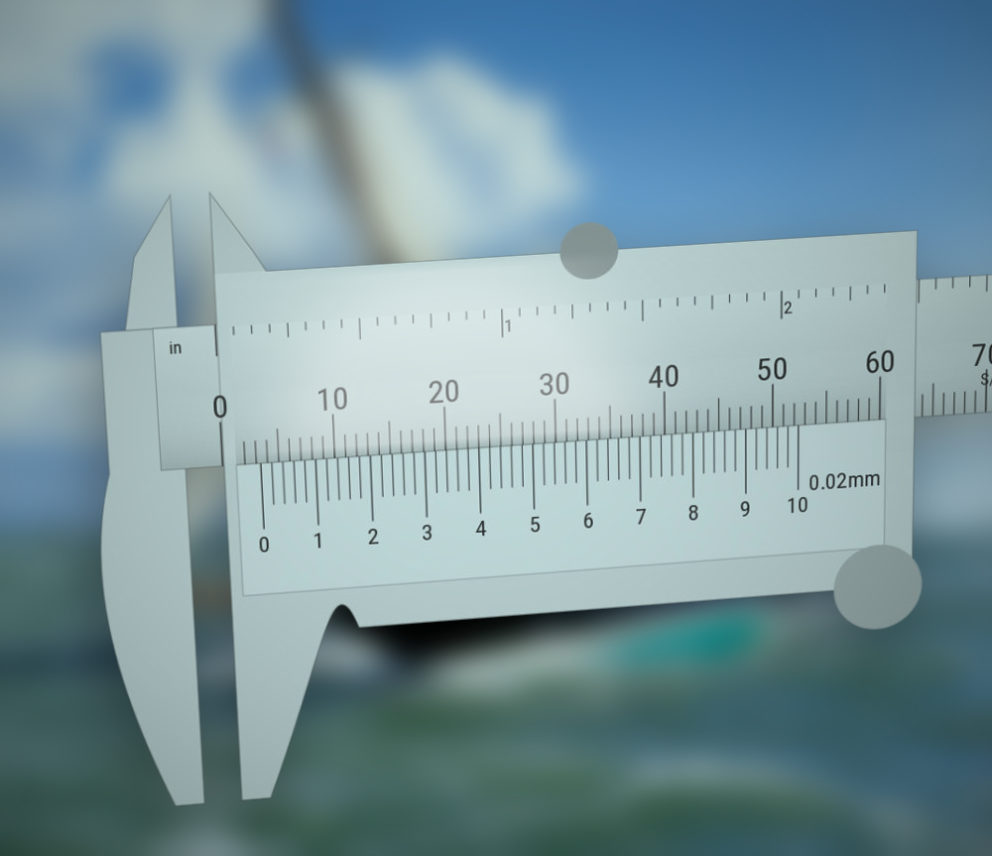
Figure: 3.4mm
